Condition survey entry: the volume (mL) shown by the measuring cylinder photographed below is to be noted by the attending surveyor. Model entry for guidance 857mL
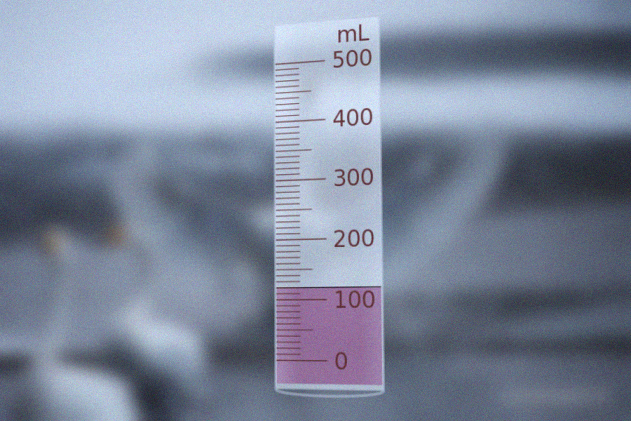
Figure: 120mL
